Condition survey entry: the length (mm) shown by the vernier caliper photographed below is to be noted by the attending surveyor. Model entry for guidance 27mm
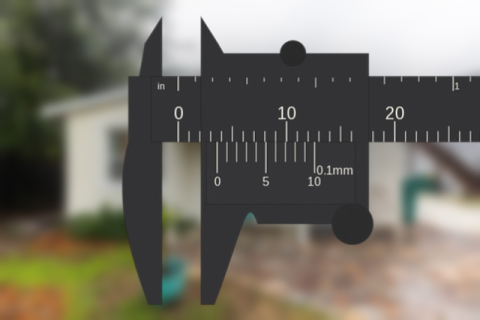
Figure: 3.6mm
